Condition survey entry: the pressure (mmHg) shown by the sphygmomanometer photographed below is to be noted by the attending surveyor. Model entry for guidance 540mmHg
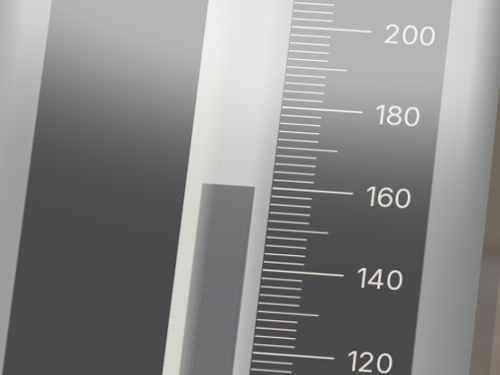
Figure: 160mmHg
